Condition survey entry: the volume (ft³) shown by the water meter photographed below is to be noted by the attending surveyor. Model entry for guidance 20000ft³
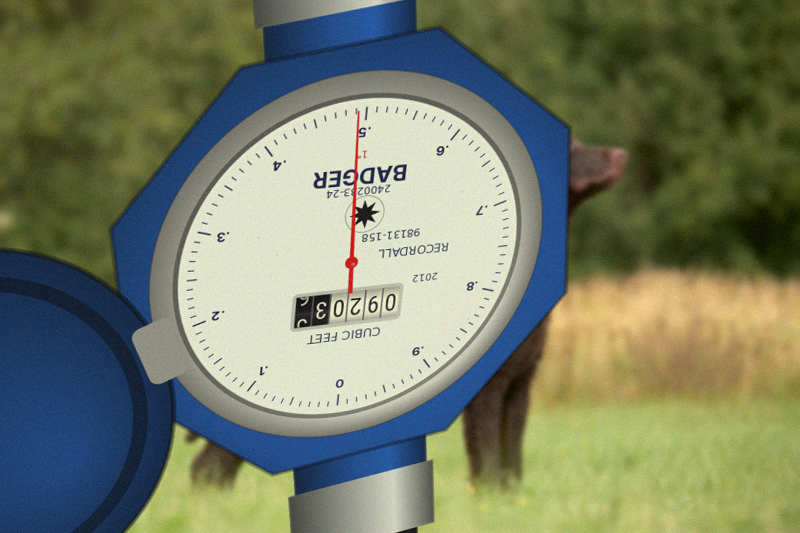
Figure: 92035.49ft³
